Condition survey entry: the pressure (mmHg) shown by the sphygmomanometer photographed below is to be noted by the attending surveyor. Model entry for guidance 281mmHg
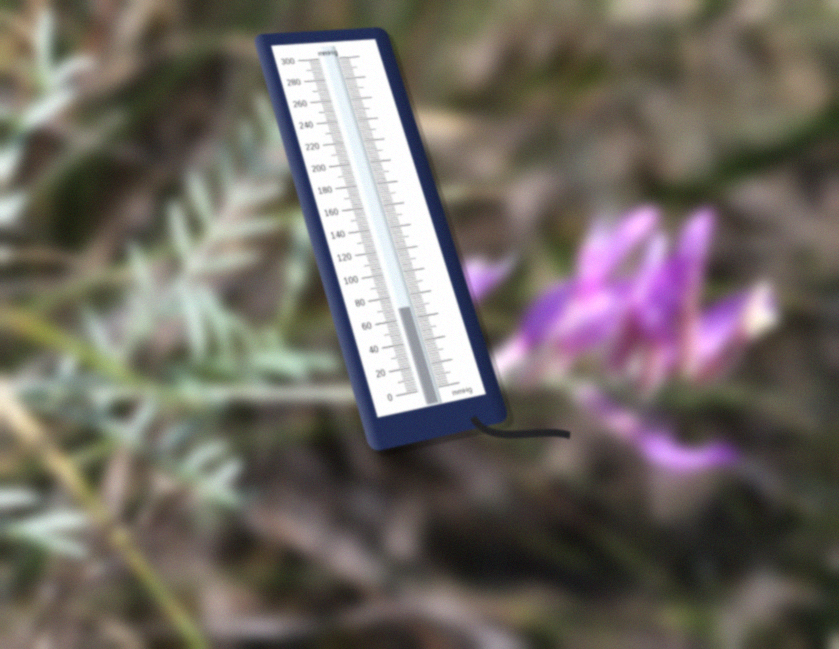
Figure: 70mmHg
